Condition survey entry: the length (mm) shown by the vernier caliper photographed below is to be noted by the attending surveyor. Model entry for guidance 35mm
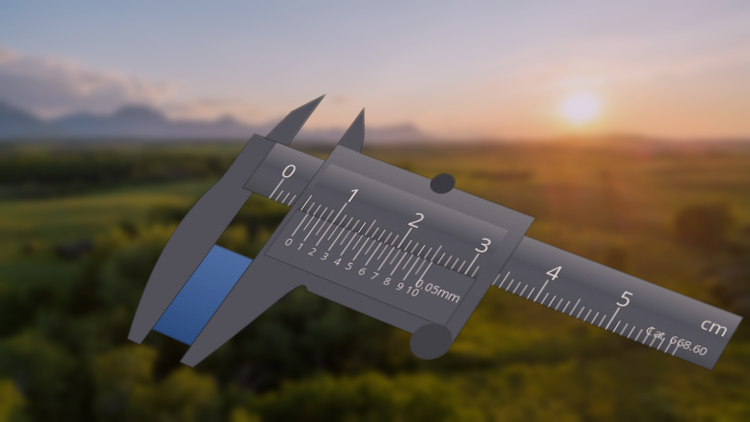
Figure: 6.2mm
